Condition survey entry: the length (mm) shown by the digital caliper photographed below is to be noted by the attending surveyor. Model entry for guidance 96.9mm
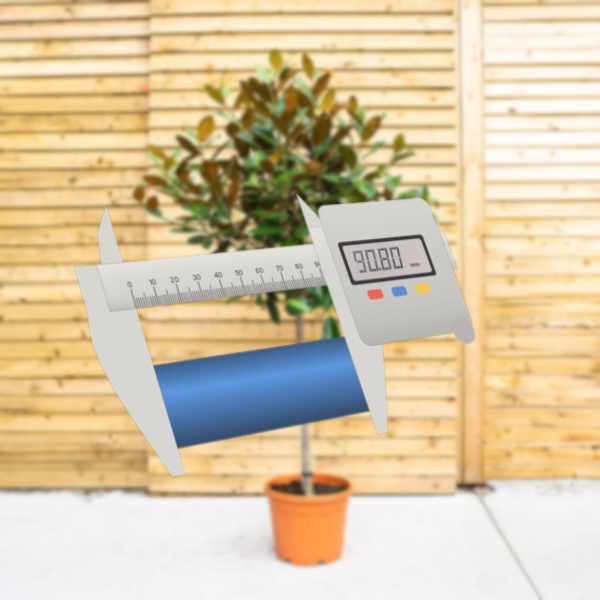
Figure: 90.80mm
